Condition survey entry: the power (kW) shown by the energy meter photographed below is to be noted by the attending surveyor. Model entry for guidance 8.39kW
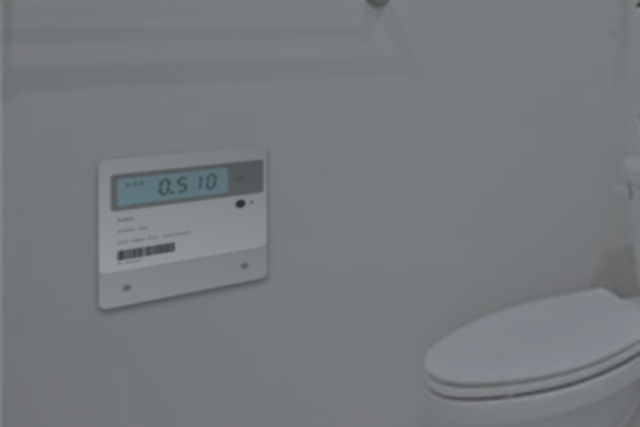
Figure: 0.510kW
